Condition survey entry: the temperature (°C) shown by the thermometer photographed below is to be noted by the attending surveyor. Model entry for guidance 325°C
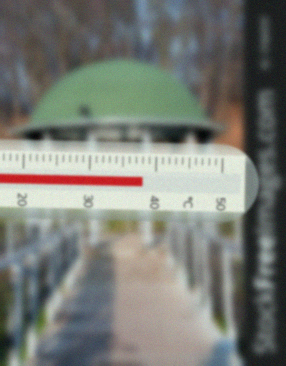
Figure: 38°C
